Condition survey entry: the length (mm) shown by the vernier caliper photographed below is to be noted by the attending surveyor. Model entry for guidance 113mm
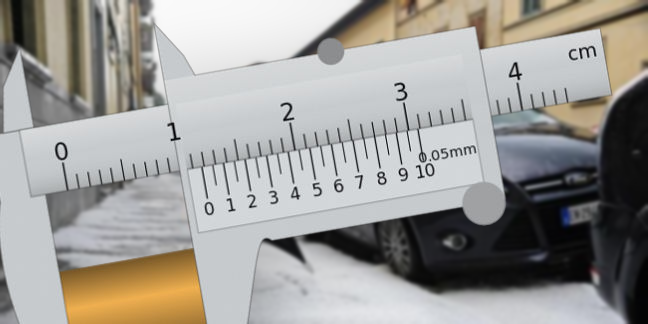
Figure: 11.8mm
